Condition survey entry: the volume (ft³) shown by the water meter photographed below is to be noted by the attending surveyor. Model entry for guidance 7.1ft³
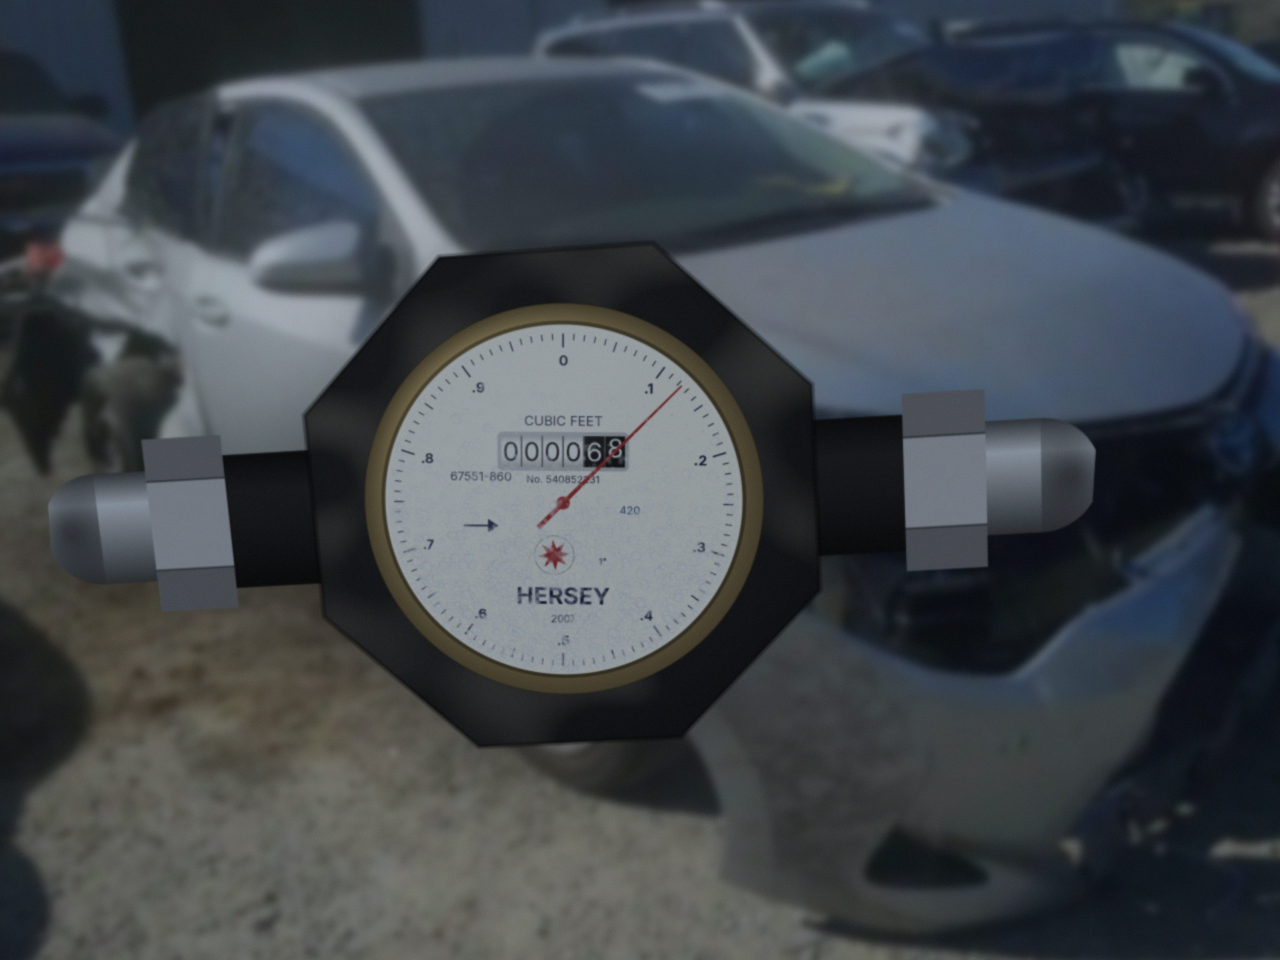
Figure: 68.12ft³
